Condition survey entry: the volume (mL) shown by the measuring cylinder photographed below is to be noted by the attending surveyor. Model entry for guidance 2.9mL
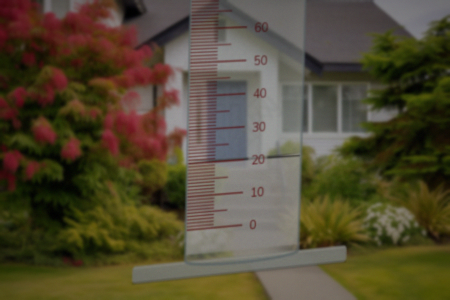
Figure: 20mL
